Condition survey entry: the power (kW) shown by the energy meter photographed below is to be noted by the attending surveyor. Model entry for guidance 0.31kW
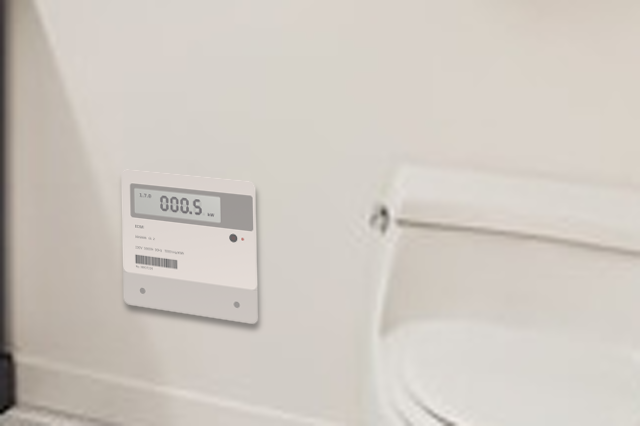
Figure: 0.5kW
